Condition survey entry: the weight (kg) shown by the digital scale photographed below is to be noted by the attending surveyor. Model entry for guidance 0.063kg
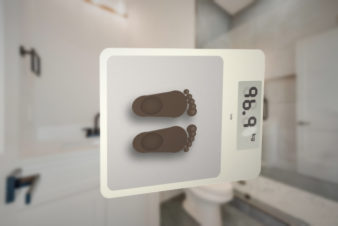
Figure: 96.9kg
